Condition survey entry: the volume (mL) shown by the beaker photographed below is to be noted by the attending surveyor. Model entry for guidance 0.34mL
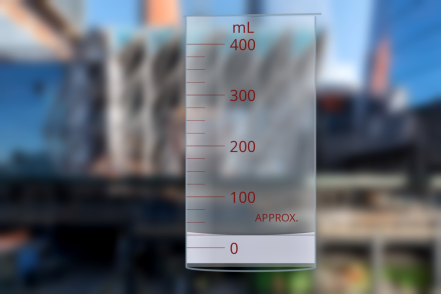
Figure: 25mL
